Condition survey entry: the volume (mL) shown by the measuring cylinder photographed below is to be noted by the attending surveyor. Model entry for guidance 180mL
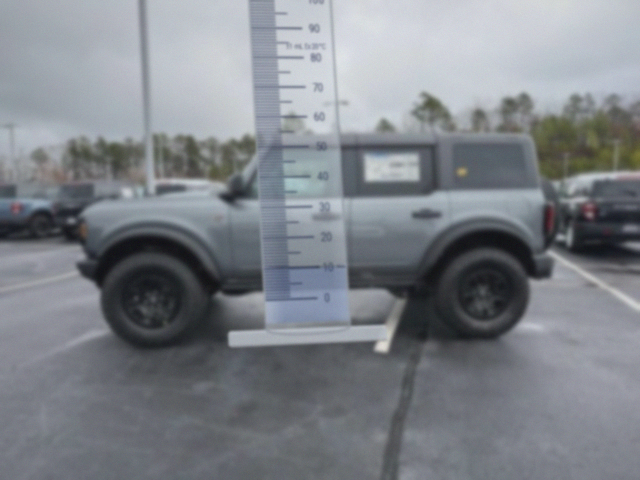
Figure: 10mL
